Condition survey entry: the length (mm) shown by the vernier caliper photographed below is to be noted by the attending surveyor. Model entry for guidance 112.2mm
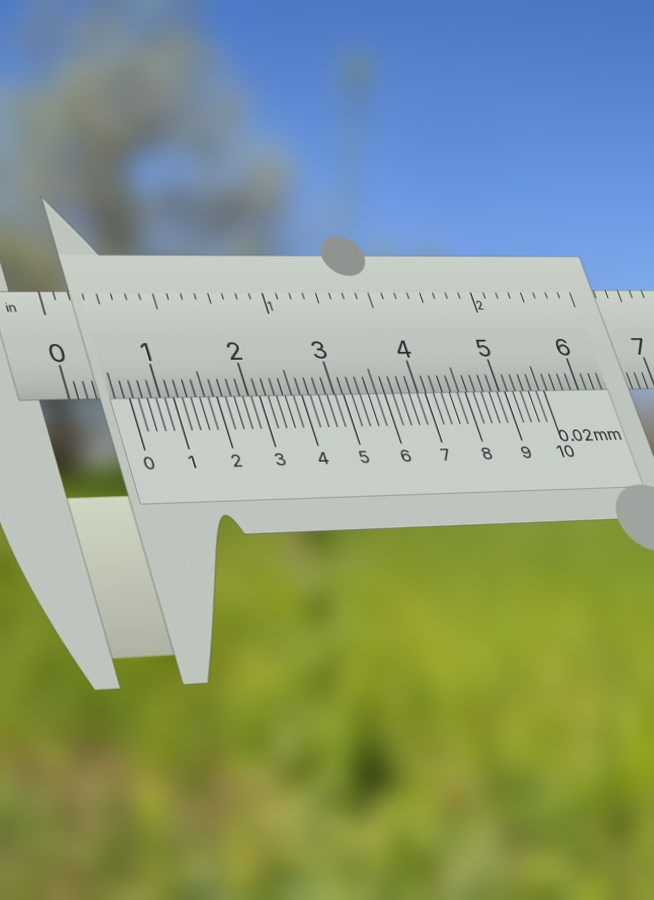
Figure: 6.6mm
